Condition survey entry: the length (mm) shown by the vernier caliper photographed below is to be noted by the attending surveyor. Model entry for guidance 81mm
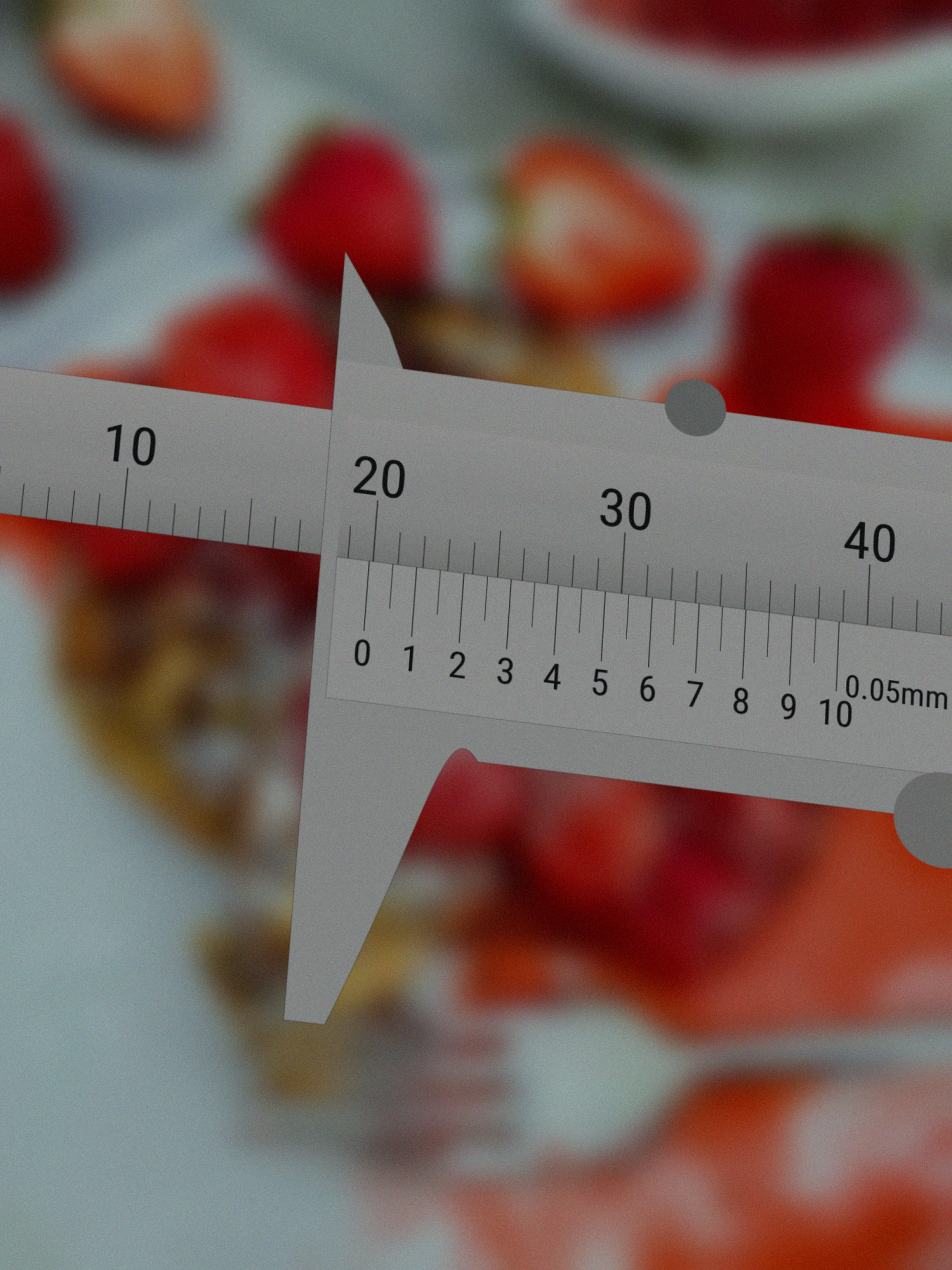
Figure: 19.85mm
